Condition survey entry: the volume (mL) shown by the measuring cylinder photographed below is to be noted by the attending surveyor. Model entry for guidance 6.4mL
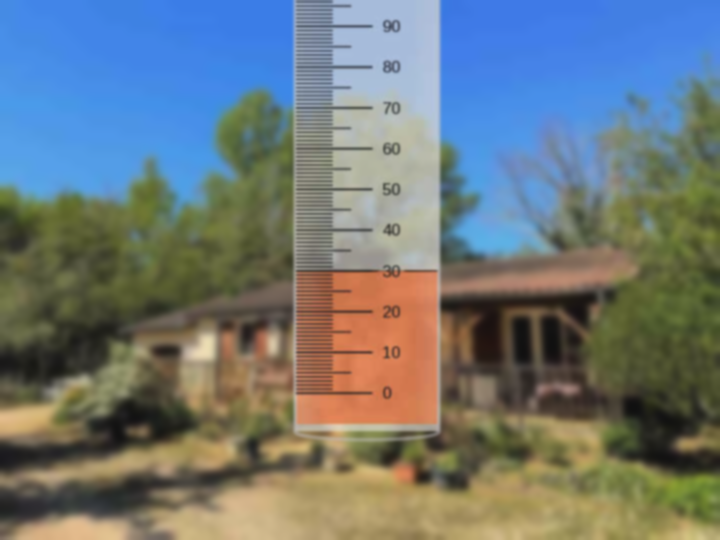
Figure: 30mL
